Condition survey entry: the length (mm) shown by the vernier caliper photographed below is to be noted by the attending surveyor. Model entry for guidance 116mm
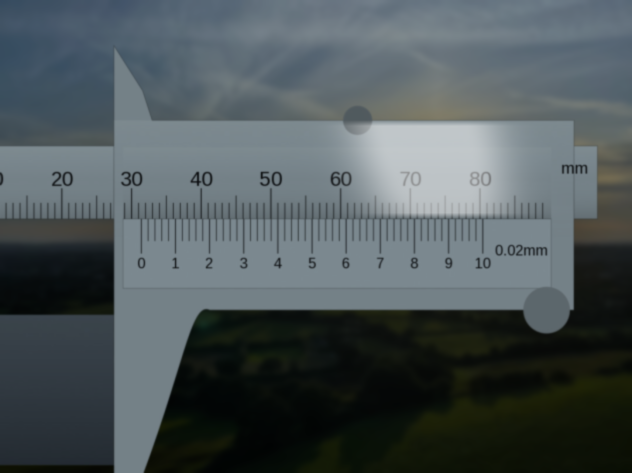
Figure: 31.4mm
